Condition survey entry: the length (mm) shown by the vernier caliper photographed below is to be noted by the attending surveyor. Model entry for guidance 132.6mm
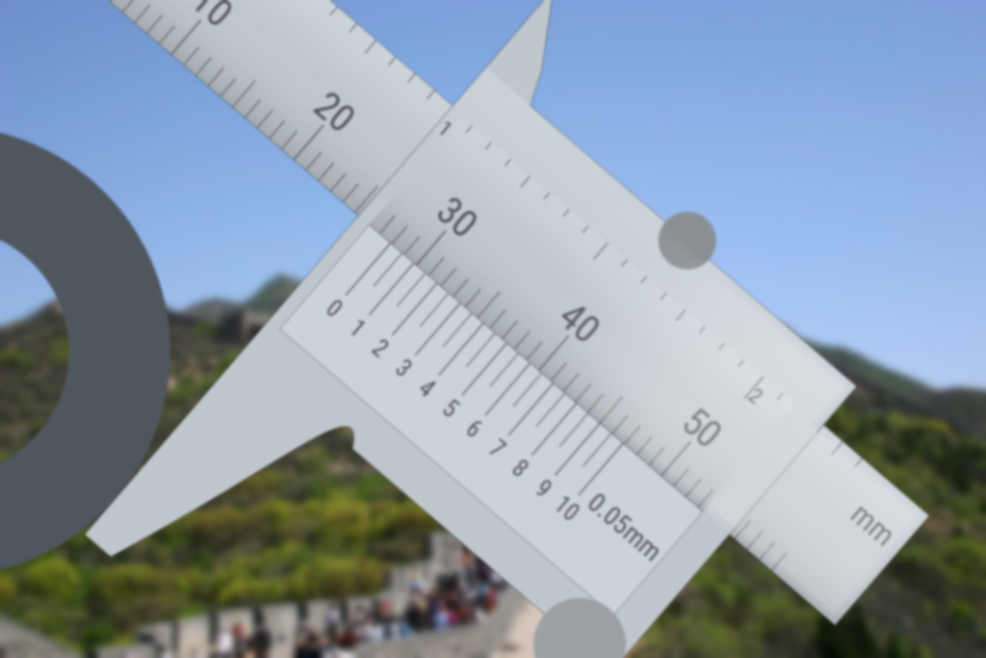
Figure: 27.9mm
